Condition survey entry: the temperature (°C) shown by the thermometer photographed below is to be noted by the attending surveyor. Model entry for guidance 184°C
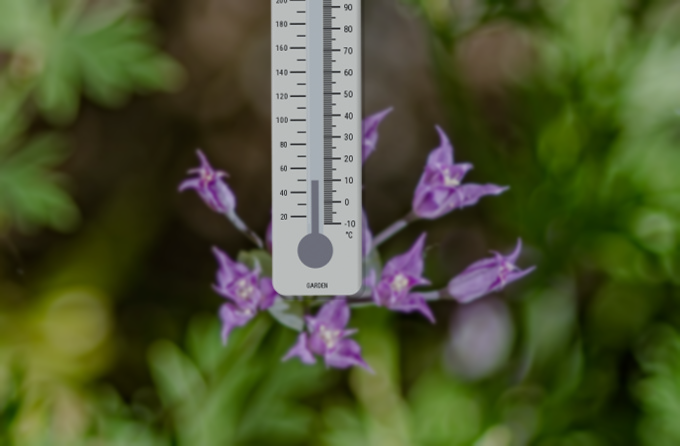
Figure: 10°C
